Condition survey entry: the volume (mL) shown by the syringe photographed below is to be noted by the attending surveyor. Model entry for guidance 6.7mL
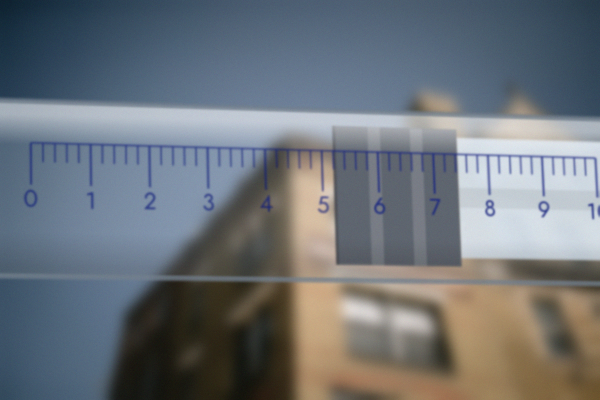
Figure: 5.2mL
